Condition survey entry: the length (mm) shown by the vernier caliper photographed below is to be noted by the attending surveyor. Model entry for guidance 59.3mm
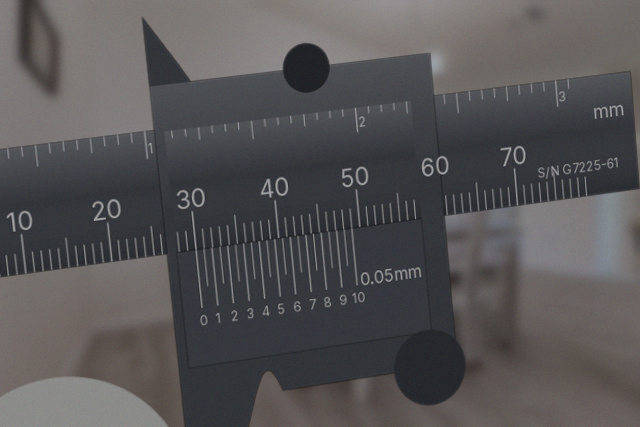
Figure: 30.0mm
